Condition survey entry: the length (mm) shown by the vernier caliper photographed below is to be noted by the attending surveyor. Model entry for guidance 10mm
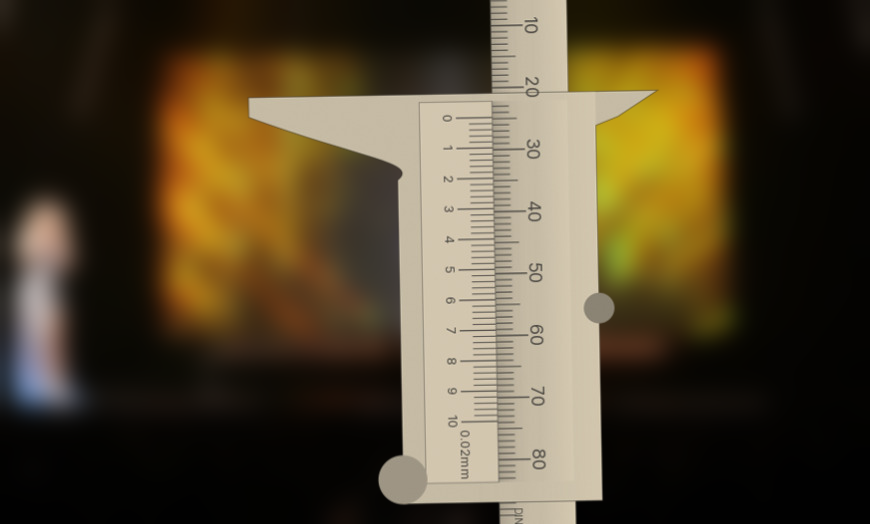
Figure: 24.8mm
